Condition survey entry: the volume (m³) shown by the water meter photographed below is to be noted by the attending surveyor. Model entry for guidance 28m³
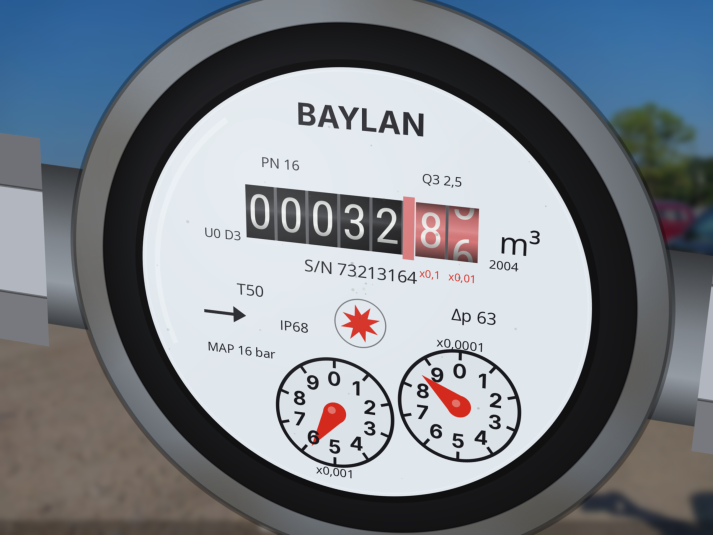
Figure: 32.8558m³
